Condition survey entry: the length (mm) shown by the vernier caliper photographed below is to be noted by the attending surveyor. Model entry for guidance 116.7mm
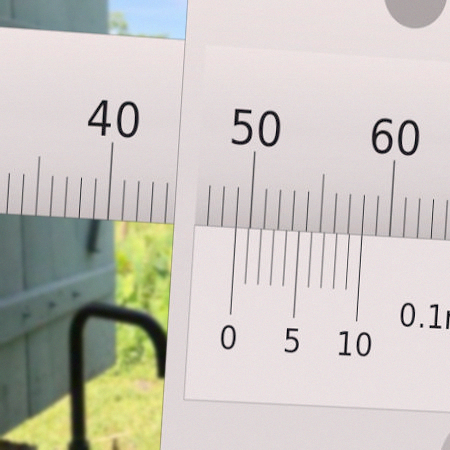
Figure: 49.0mm
